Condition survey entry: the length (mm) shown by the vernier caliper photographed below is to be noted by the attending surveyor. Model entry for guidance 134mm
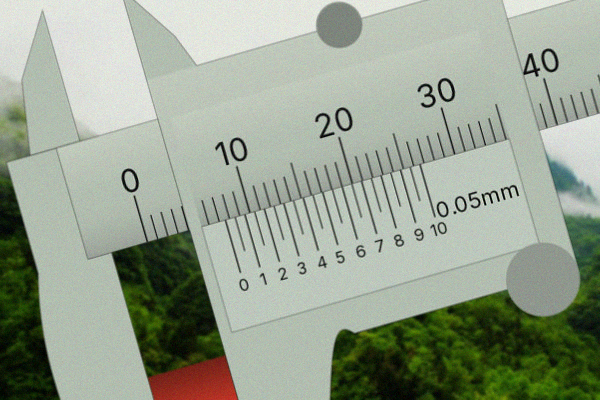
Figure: 7.6mm
